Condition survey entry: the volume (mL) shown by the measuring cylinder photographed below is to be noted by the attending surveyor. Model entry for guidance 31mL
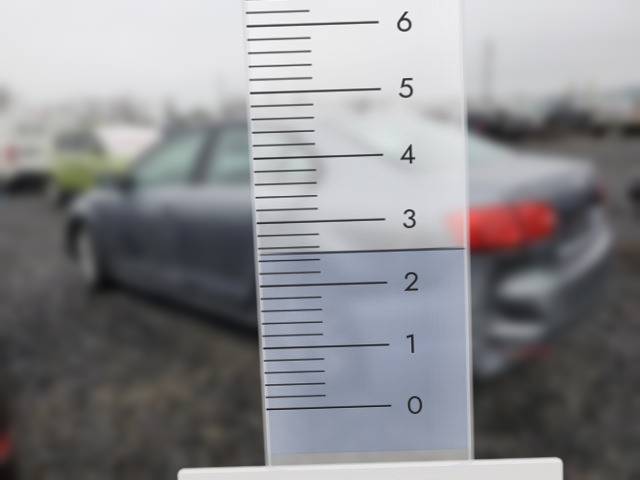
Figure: 2.5mL
